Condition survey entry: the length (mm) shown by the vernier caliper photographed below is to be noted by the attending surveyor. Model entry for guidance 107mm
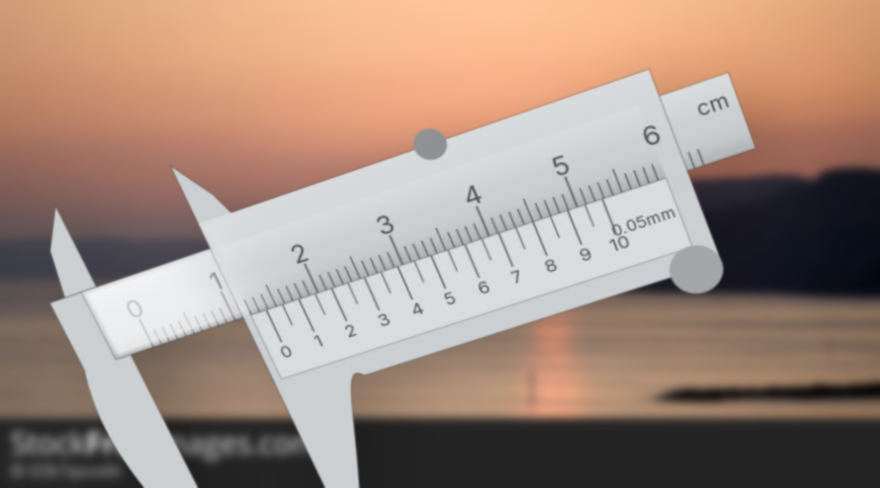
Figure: 13.8mm
